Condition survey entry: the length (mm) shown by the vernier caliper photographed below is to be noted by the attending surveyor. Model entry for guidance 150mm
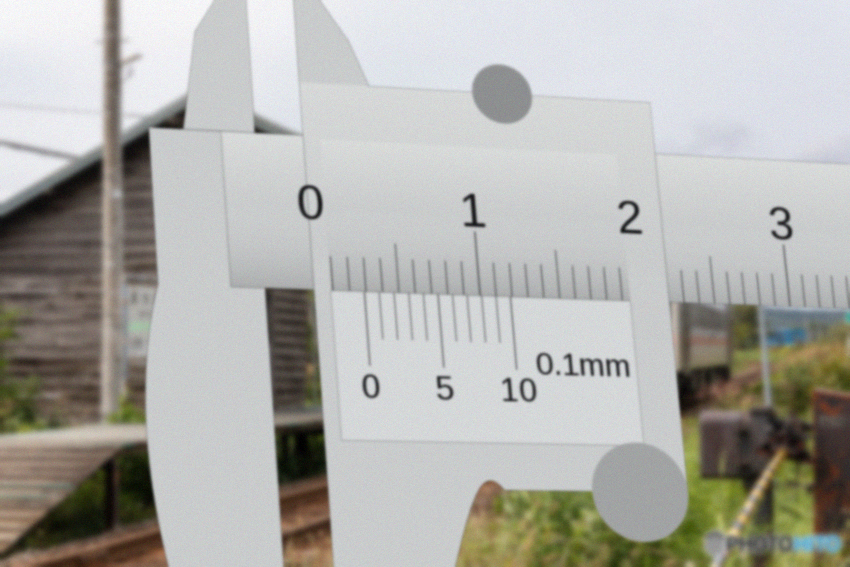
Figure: 2.9mm
